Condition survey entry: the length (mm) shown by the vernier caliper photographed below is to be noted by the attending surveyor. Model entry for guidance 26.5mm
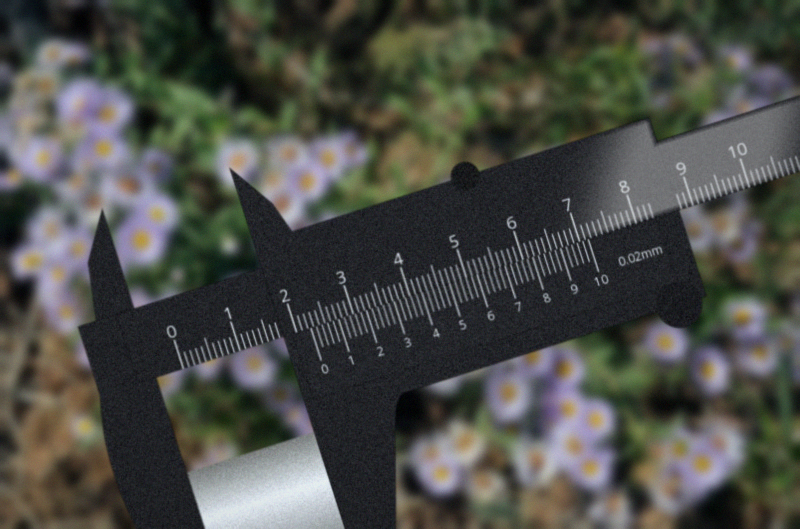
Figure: 22.5mm
